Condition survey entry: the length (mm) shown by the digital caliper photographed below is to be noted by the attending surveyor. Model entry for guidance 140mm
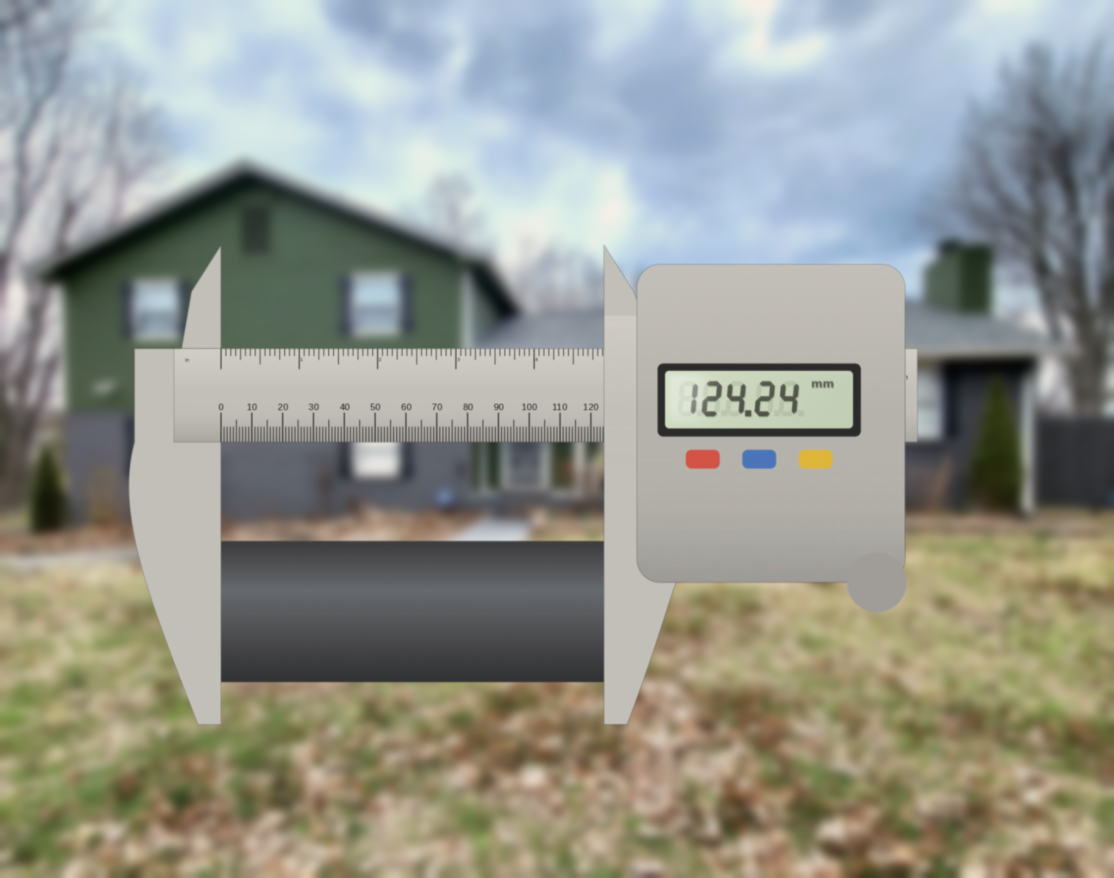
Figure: 124.24mm
